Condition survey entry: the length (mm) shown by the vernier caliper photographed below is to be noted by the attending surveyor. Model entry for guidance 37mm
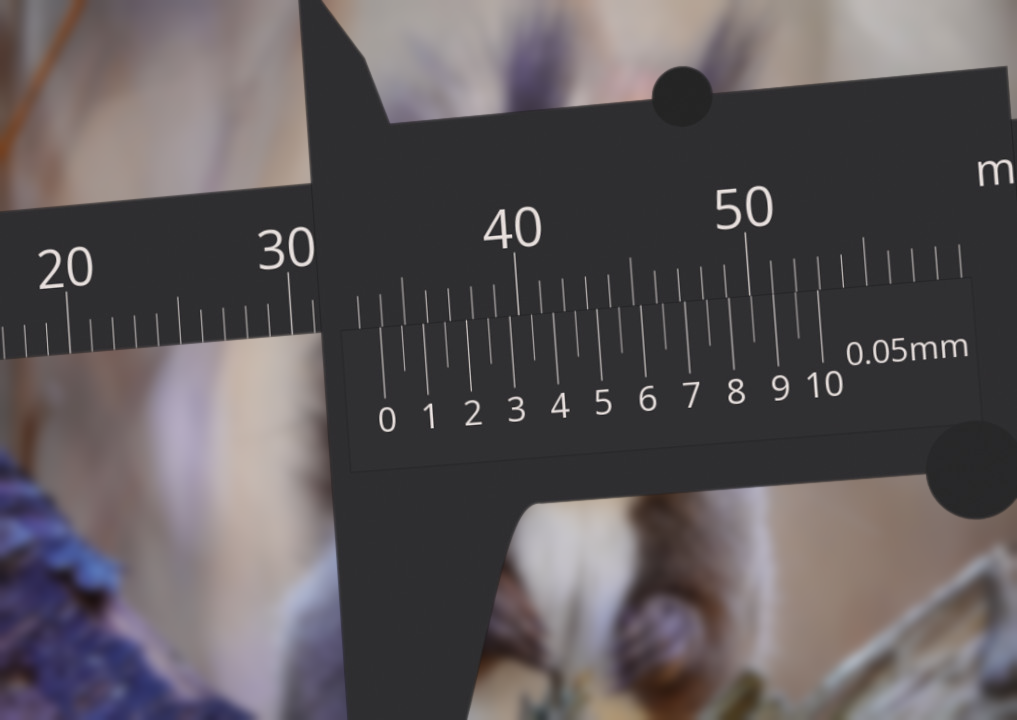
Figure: 33.9mm
